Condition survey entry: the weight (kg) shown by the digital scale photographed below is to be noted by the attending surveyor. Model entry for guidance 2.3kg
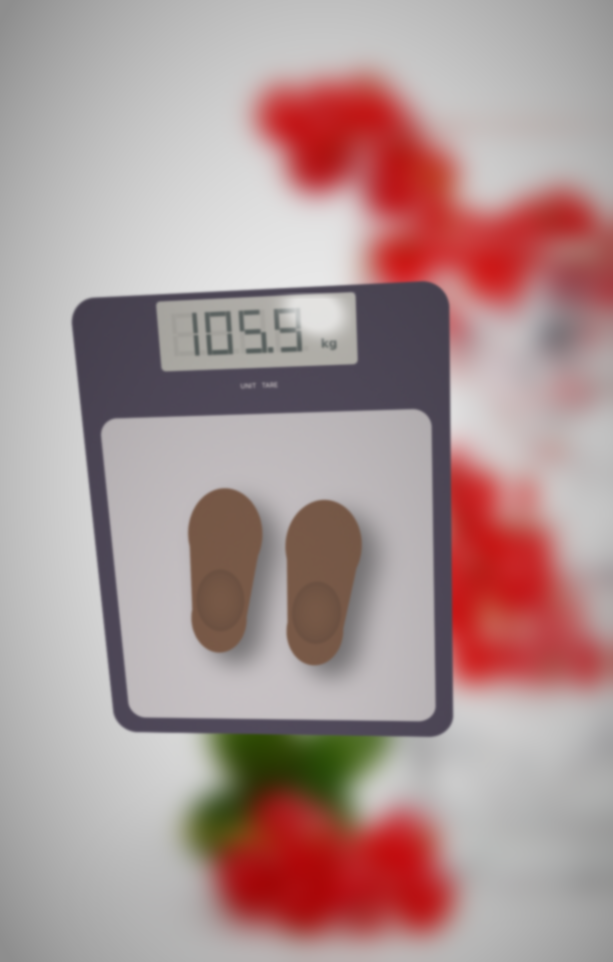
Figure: 105.9kg
